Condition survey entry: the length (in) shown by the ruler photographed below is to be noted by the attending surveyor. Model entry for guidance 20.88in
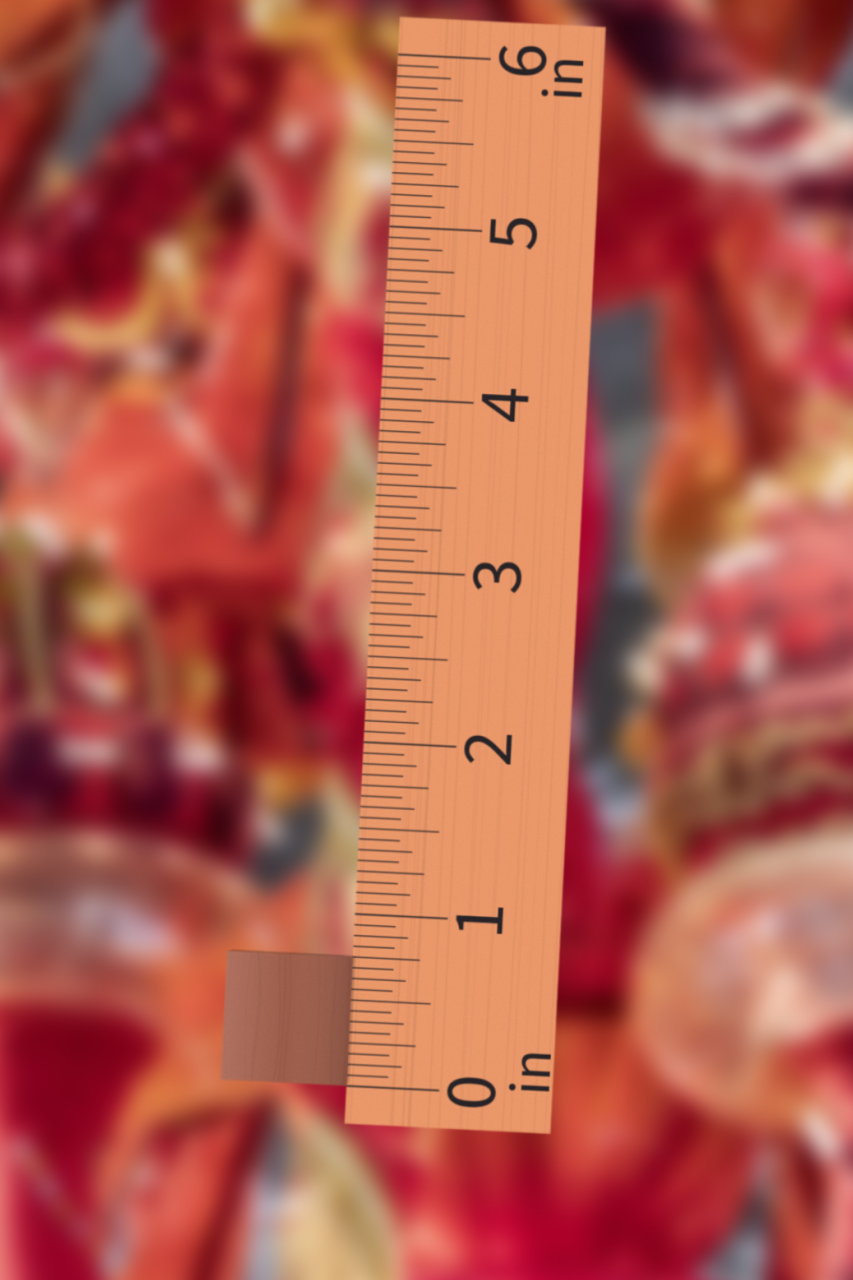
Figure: 0.75in
